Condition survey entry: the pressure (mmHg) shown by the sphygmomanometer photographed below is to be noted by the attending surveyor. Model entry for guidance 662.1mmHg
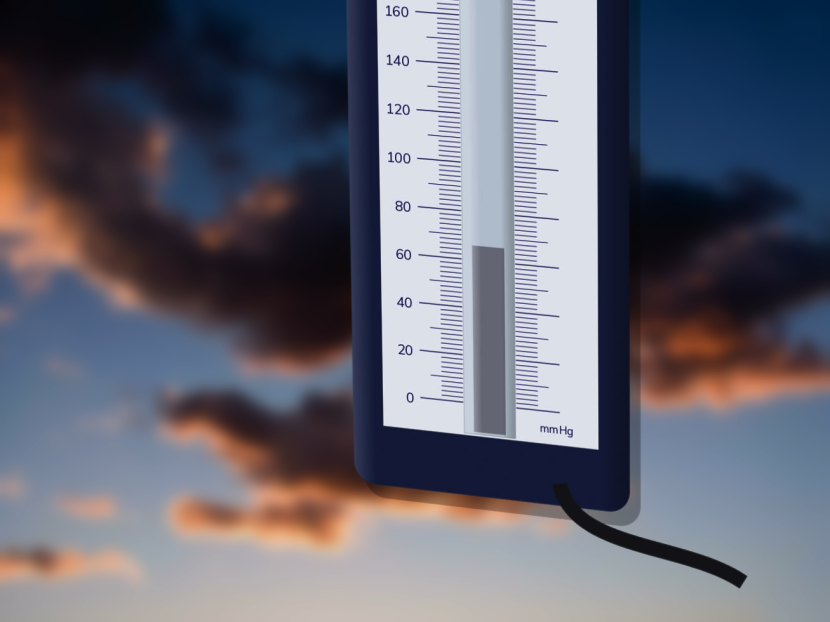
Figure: 66mmHg
